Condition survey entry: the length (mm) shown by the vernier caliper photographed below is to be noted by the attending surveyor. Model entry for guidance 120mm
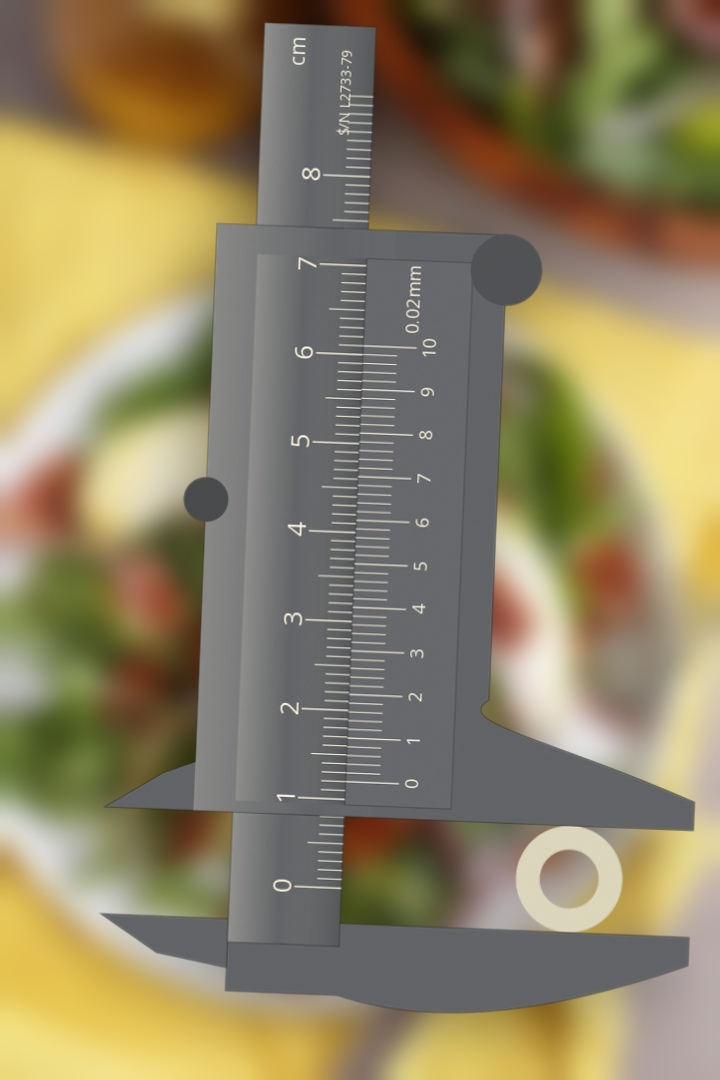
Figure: 12.0mm
